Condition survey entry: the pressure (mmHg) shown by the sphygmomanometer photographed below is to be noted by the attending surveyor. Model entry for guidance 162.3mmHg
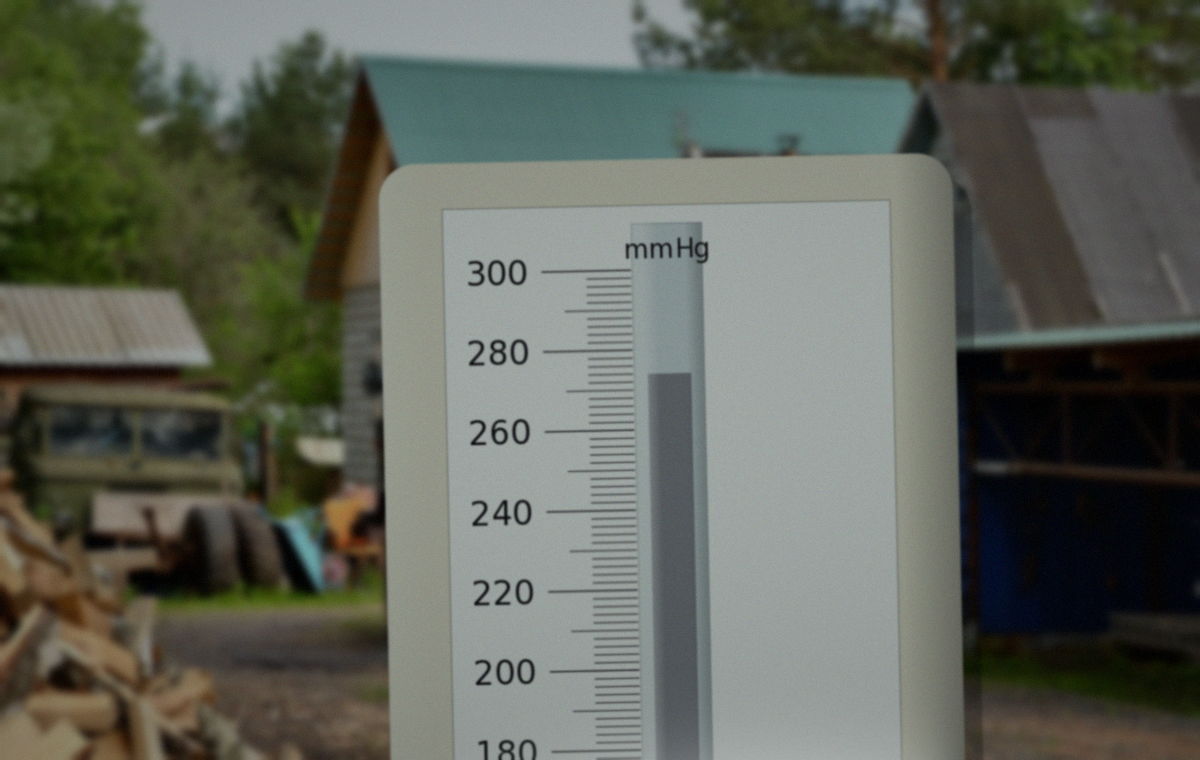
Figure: 274mmHg
